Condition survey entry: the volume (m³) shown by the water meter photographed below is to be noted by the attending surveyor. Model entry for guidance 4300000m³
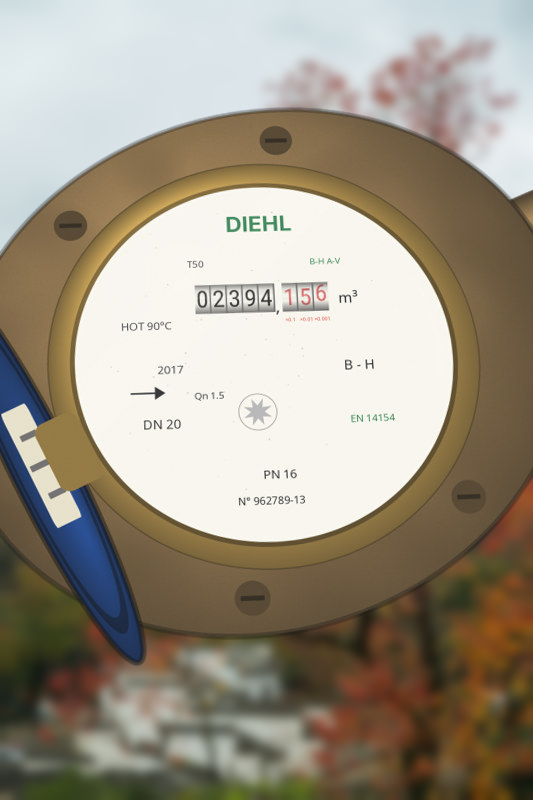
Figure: 2394.156m³
